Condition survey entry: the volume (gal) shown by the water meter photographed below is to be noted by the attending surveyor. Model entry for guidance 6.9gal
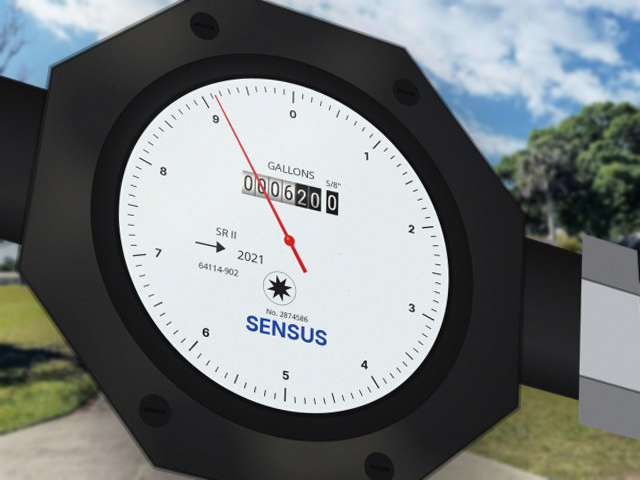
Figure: 6199.1gal
